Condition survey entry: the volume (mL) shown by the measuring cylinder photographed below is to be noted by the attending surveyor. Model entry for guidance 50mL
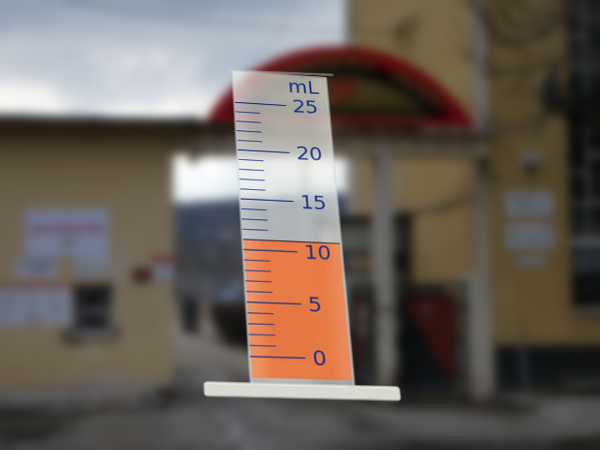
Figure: 11mL
